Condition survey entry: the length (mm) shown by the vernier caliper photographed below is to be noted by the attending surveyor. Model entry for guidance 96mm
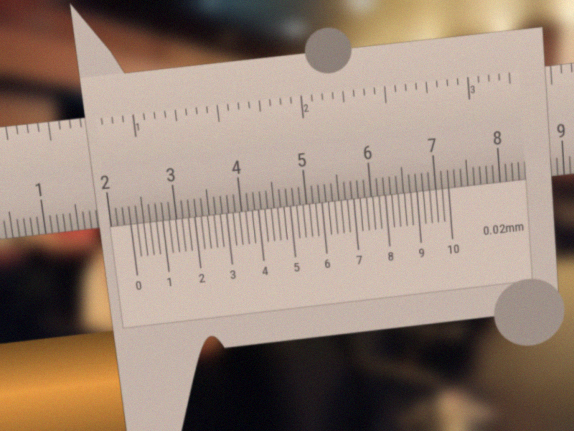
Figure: 23.0mm
